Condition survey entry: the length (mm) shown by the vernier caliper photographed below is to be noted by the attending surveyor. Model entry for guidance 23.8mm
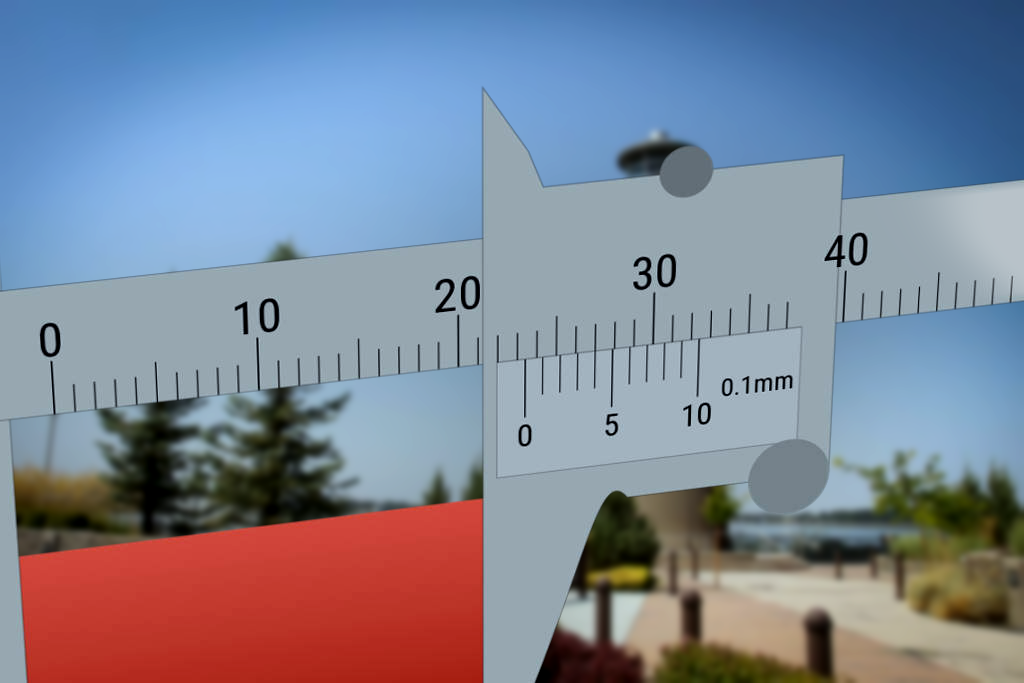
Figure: 23.4mm
